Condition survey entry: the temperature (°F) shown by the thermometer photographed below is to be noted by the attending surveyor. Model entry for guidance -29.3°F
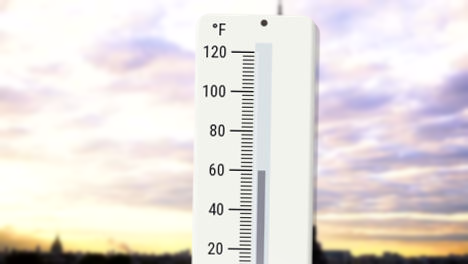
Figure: 60°F
